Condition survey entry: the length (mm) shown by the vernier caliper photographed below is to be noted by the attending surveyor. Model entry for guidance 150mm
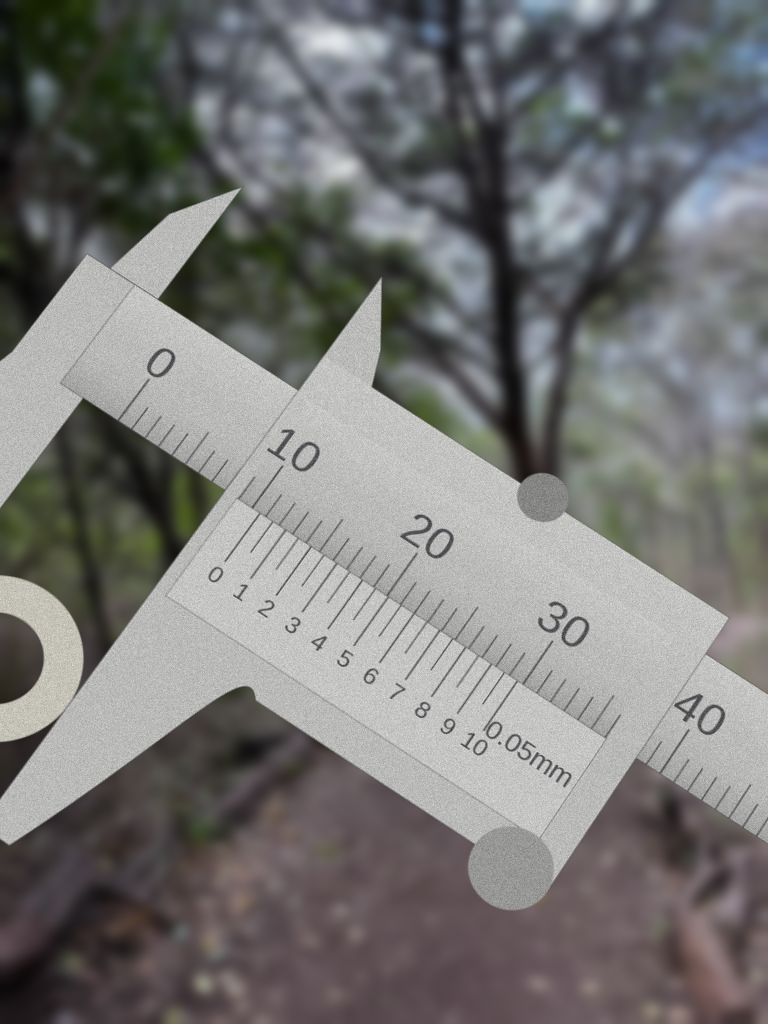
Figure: 10.6mm
